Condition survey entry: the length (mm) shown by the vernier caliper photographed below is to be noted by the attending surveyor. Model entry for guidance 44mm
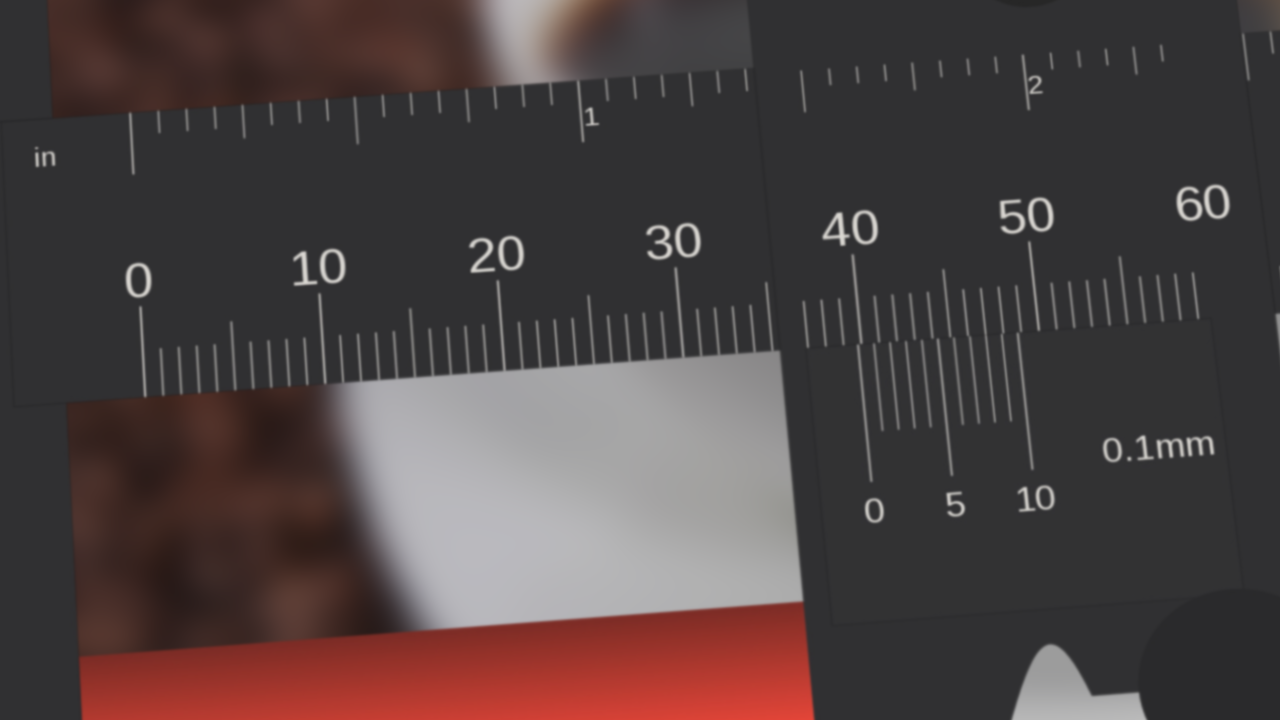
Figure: 39.8mm
